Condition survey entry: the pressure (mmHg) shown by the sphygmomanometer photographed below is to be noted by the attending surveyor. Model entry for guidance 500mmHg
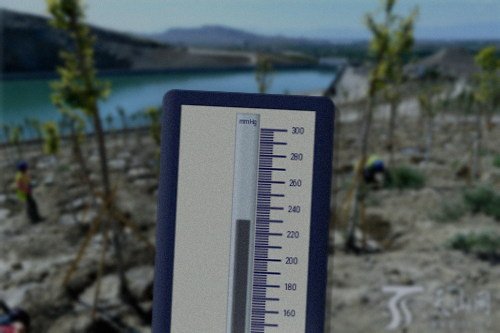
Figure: 230mmHg
